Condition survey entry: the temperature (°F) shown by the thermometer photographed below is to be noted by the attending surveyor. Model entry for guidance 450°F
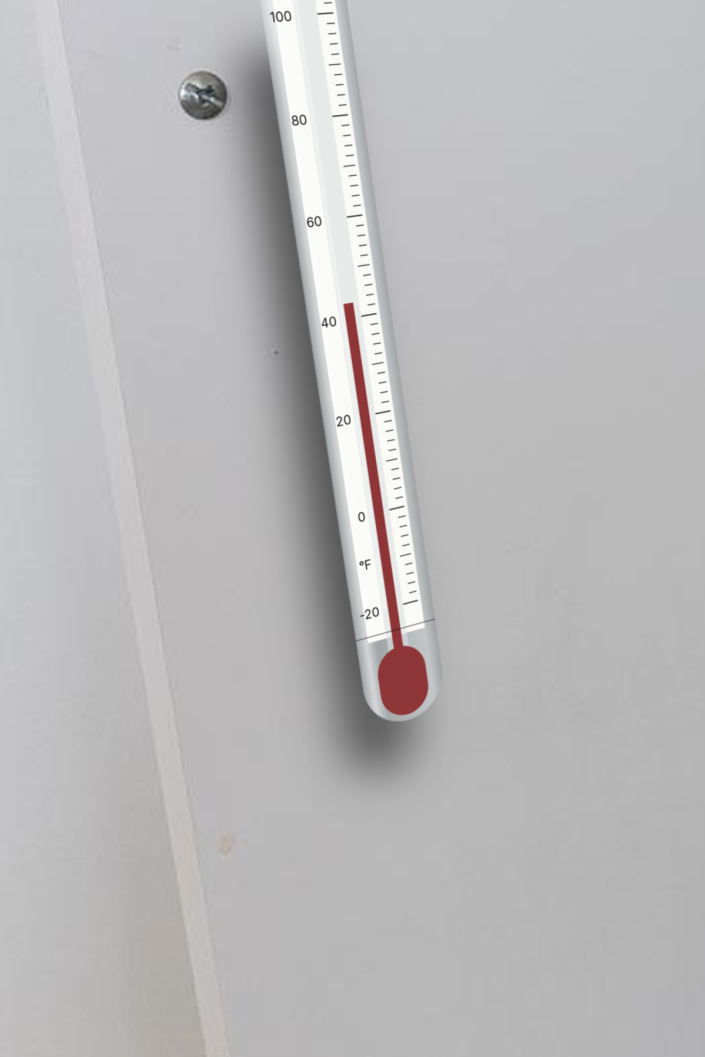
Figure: 43°F
